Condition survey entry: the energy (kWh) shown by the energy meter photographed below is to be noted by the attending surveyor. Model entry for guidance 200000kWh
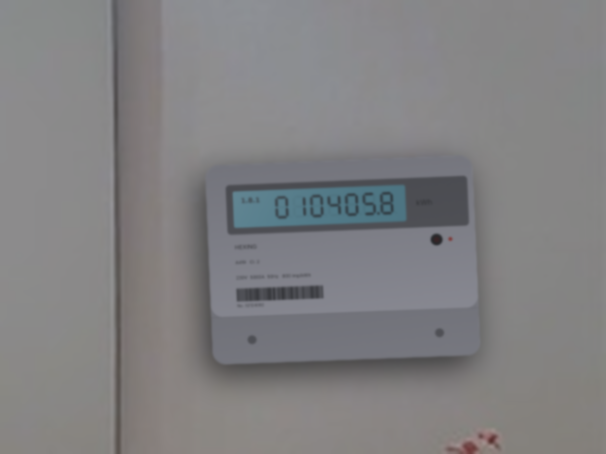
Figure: 10405.8kWh
